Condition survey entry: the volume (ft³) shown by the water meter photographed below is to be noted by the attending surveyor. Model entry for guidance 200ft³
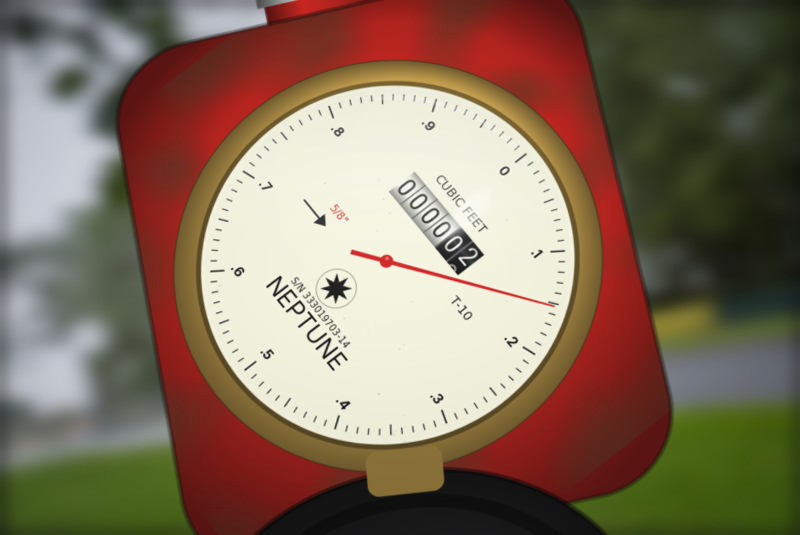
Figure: 2.15ft³
